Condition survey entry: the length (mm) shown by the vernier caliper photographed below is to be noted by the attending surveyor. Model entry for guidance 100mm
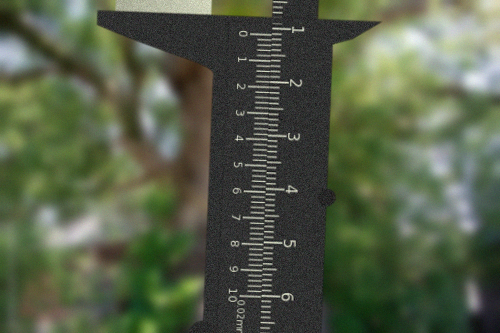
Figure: 11.2mm
